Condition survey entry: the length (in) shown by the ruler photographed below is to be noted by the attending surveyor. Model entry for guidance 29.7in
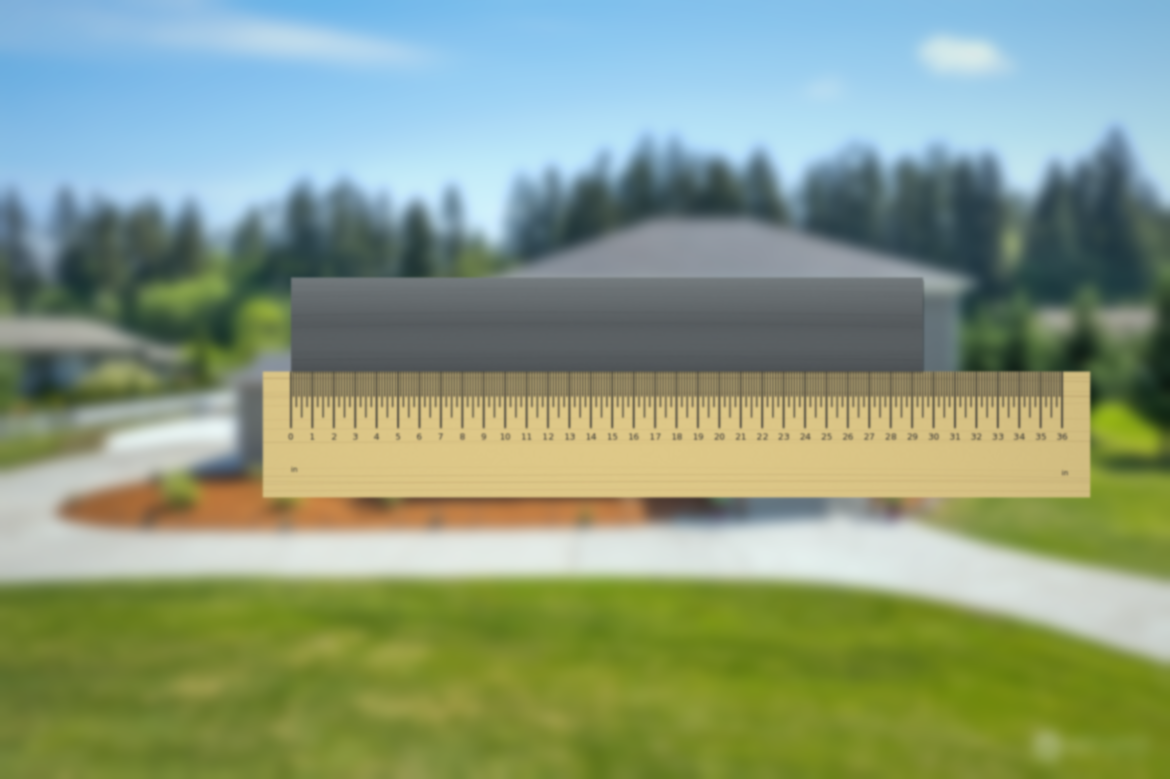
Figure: 29.5in
